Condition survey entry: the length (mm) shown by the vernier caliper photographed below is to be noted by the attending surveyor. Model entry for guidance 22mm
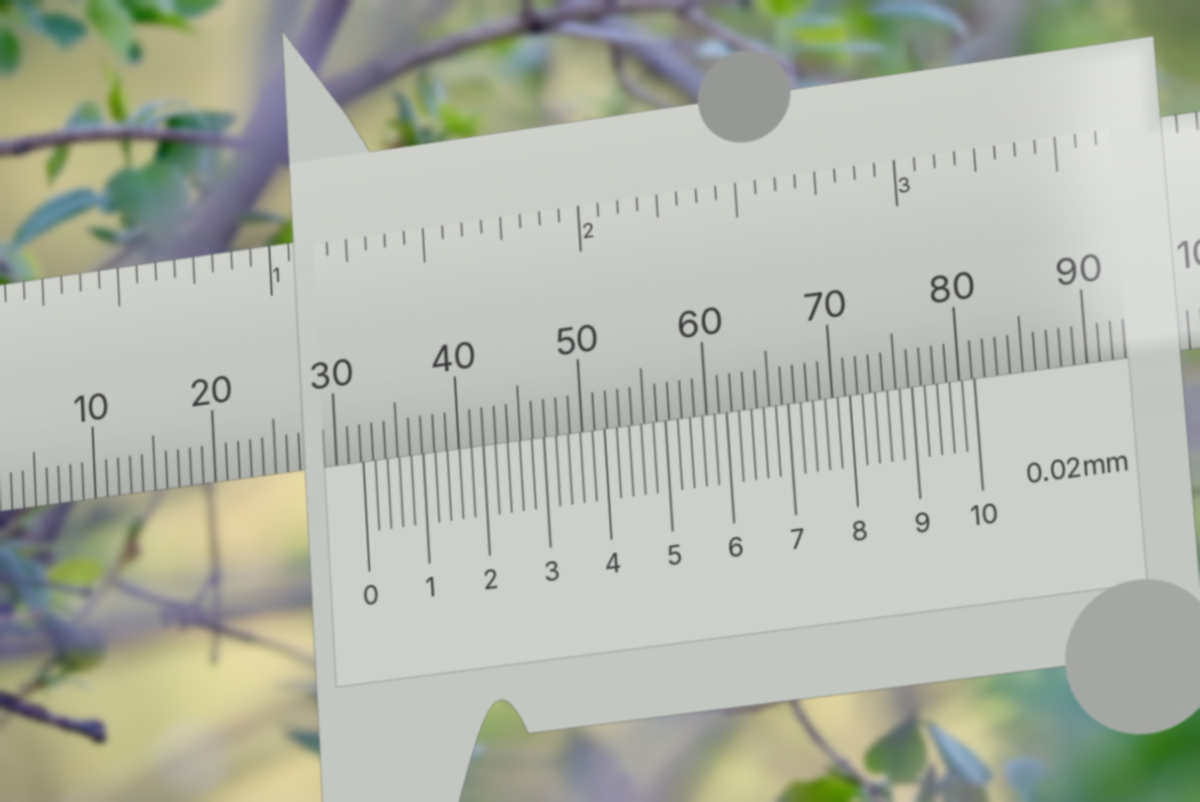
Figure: 32.2mm
